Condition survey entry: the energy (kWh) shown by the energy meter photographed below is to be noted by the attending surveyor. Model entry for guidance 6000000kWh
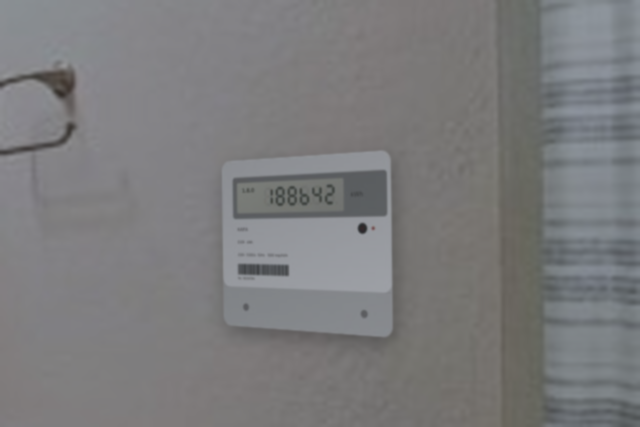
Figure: 188642kWh
